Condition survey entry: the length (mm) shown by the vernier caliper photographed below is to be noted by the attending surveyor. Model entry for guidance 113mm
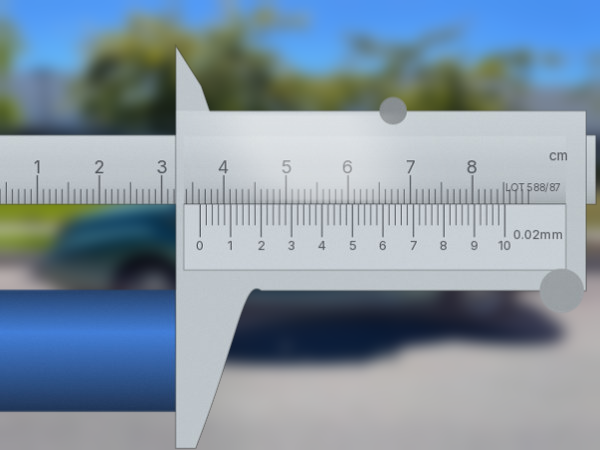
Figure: 36.2mm
